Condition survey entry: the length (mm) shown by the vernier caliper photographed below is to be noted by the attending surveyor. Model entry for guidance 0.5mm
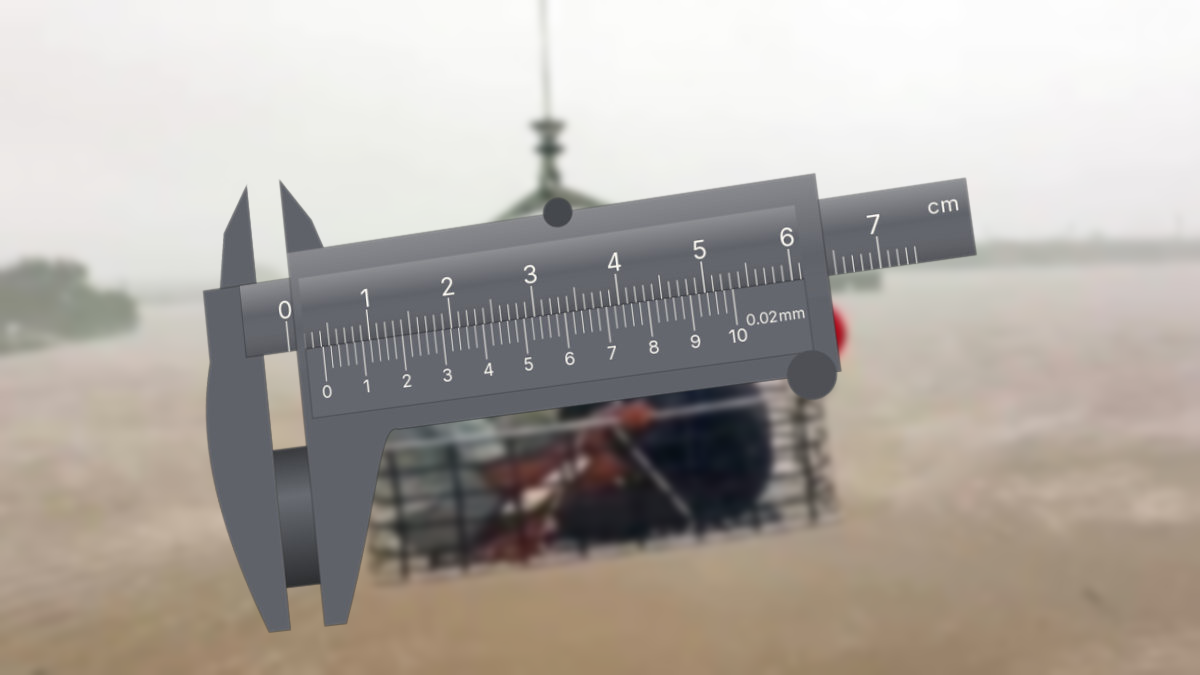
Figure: 4.2mm
